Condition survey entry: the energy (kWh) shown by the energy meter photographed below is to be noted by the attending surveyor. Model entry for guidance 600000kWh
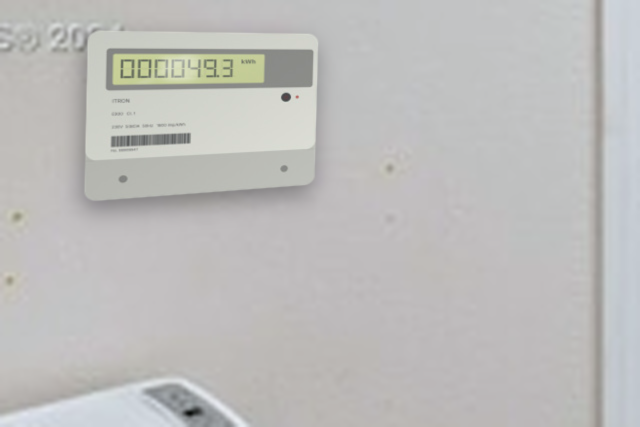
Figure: 49.3kWh
